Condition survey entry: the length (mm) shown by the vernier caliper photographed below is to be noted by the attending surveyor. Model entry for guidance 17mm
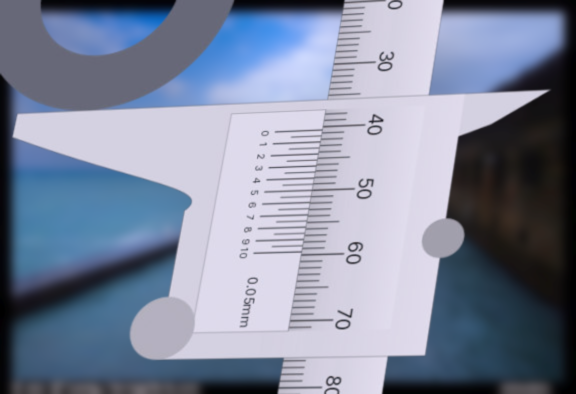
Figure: 40.5mm
